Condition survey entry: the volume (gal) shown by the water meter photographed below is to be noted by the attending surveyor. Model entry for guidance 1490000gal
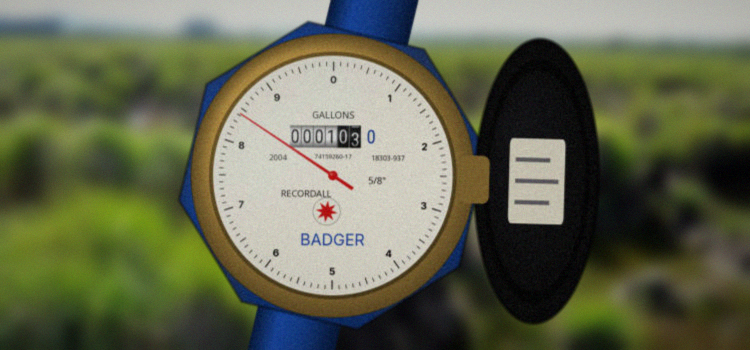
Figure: 1028.4gal
